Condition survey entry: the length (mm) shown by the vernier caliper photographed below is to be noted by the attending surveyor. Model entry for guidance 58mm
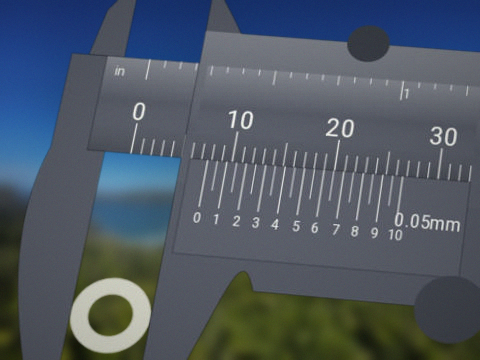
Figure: 7.6mm
